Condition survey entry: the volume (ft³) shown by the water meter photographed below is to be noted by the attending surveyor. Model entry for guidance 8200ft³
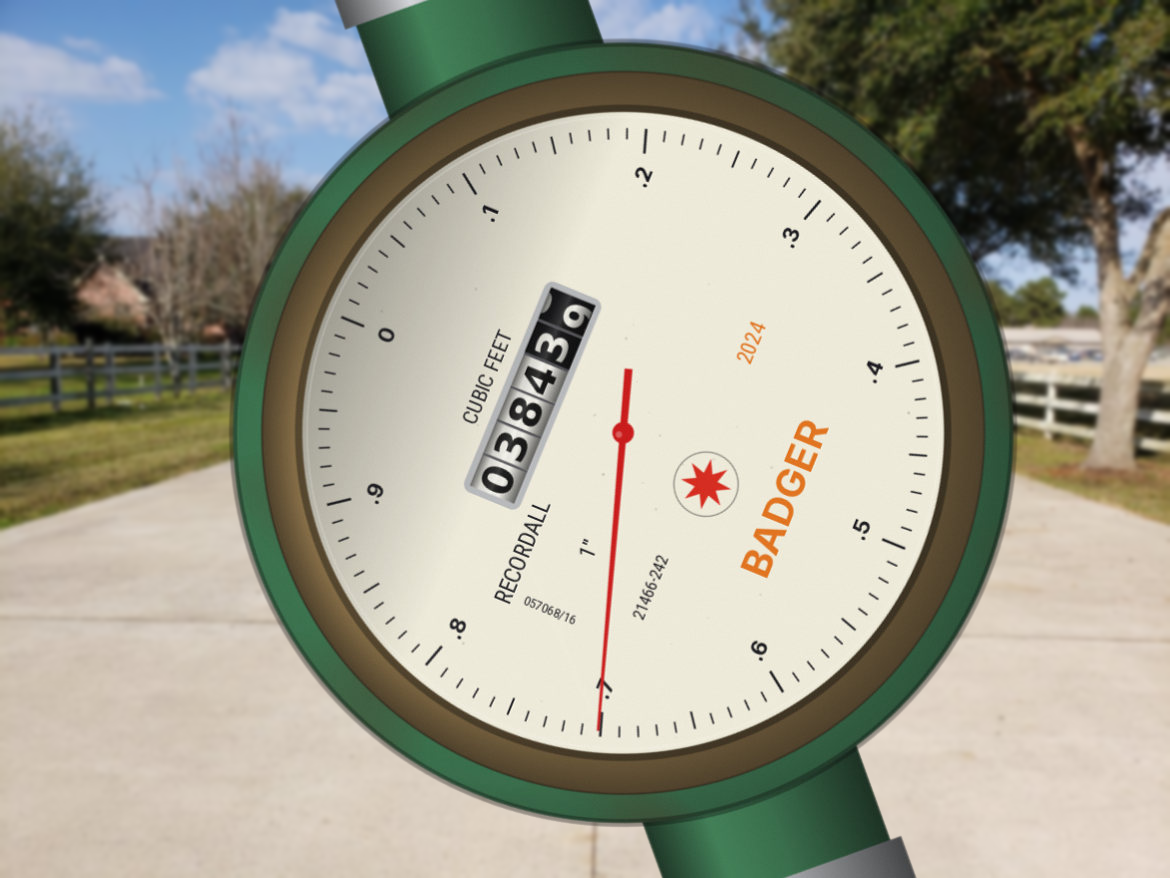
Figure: 38438.70ft³
